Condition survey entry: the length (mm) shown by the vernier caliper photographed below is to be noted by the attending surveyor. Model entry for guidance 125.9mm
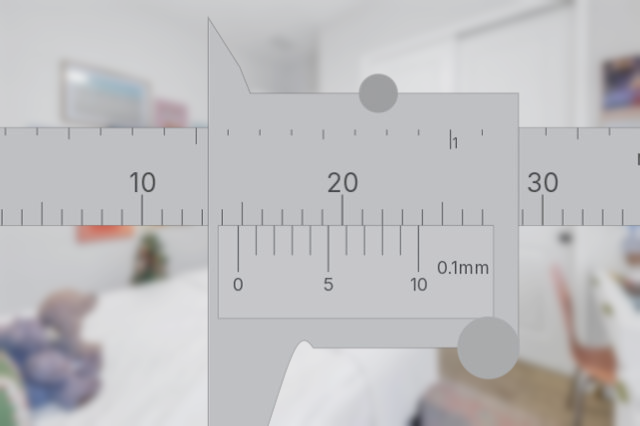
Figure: 14.8mm
